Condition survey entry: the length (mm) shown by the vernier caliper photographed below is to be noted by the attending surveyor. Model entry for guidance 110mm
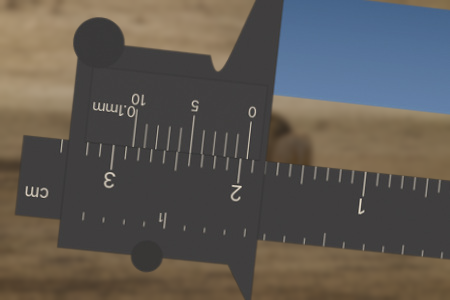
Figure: 19.5mm
